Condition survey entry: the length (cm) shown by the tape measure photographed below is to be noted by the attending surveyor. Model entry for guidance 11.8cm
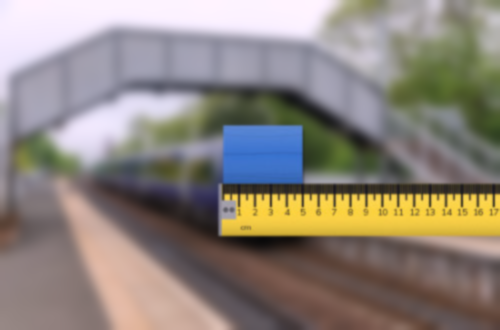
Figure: 5cm
